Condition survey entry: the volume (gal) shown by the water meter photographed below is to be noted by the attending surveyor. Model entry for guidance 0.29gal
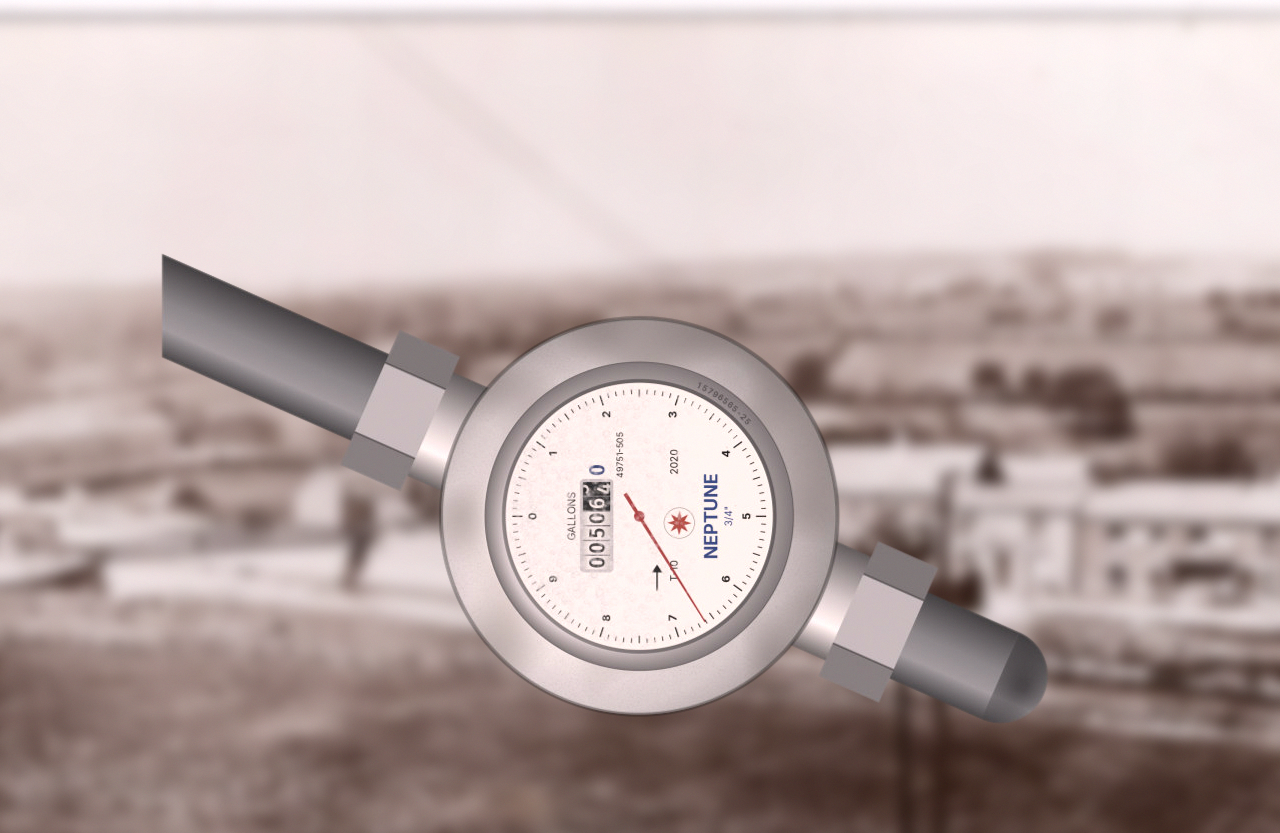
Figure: 50636.6gal
